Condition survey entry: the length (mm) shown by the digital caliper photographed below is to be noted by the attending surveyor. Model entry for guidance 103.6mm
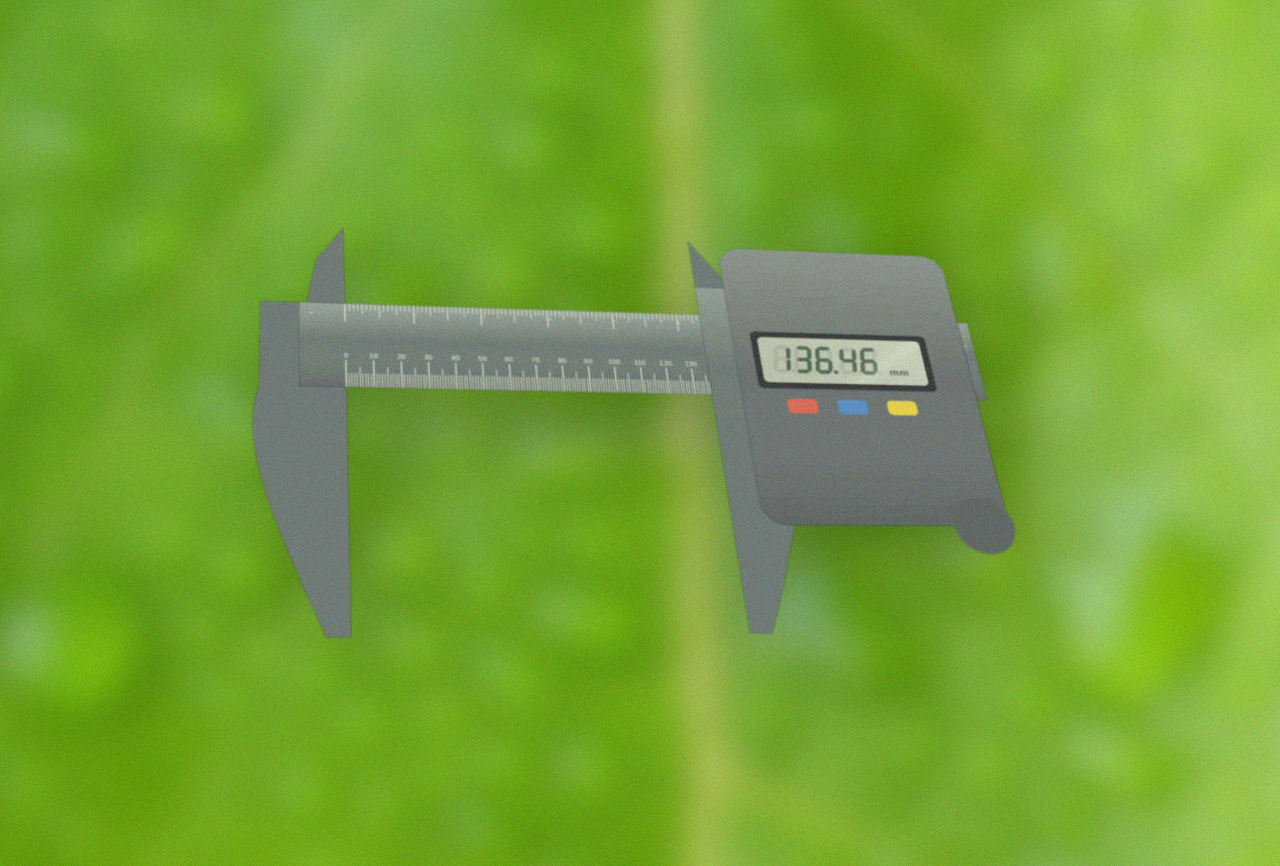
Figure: 136.46mm
